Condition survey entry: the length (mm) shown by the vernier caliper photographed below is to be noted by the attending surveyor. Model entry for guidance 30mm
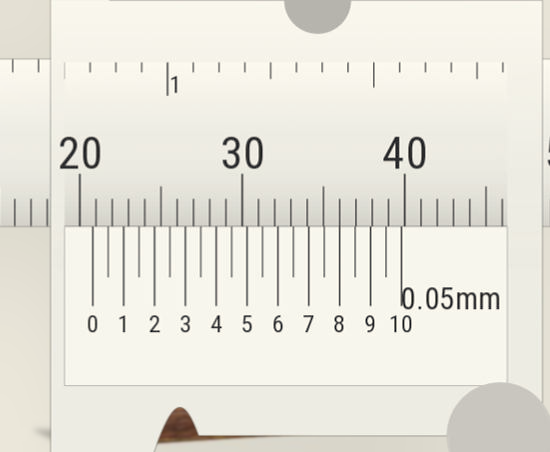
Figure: 20.8mm
